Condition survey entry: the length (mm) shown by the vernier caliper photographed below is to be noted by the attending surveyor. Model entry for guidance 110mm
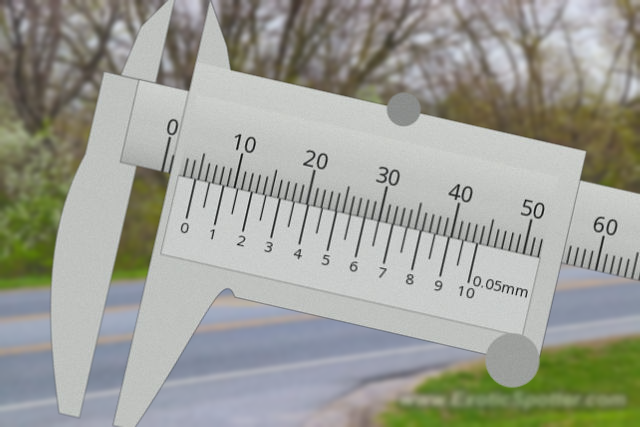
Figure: 4.6mm
